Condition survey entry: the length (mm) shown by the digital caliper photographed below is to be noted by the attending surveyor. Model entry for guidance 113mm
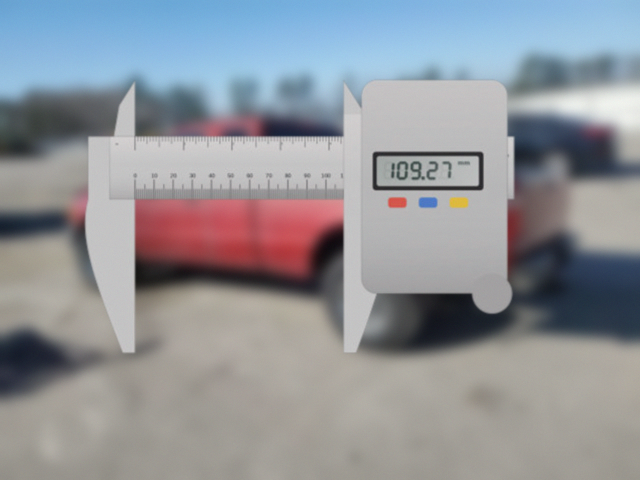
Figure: 109.27mm
